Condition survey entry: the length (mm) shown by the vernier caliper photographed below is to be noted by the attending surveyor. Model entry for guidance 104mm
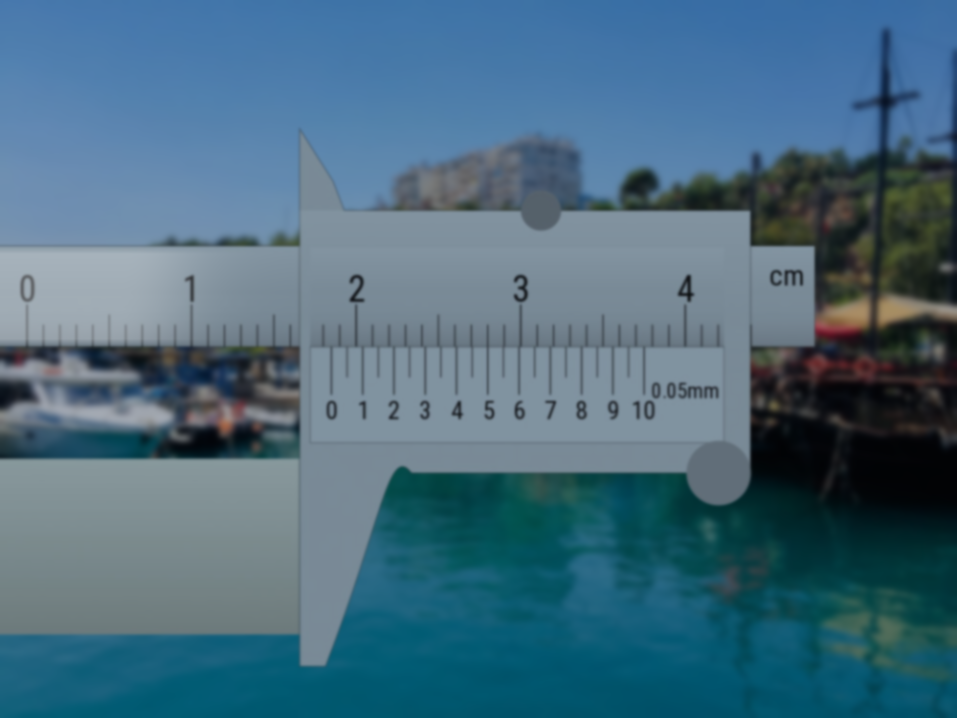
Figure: 18.5mm
